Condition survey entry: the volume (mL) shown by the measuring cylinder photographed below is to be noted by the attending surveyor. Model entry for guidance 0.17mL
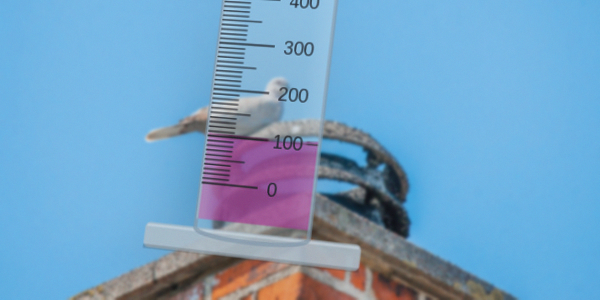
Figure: 100mL
